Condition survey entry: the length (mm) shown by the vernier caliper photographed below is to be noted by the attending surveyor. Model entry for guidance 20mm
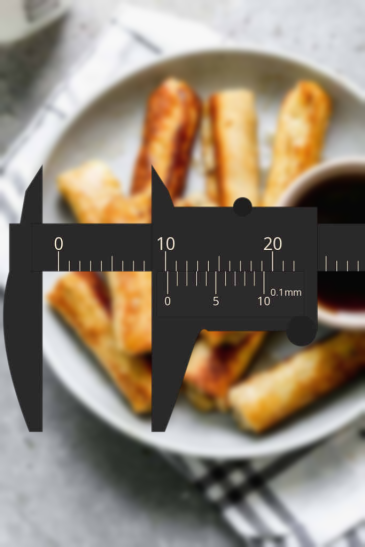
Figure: 10.2mm
